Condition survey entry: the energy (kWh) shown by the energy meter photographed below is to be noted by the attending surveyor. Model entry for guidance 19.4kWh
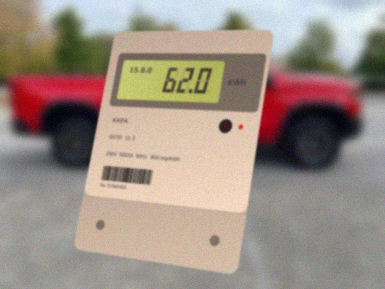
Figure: 62.0kWh
